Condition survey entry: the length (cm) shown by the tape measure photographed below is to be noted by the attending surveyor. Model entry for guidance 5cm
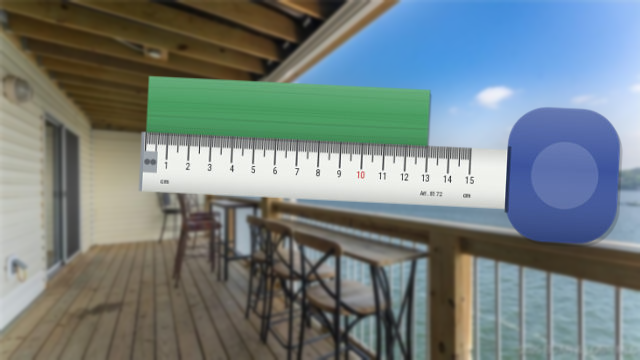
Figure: 13cm
